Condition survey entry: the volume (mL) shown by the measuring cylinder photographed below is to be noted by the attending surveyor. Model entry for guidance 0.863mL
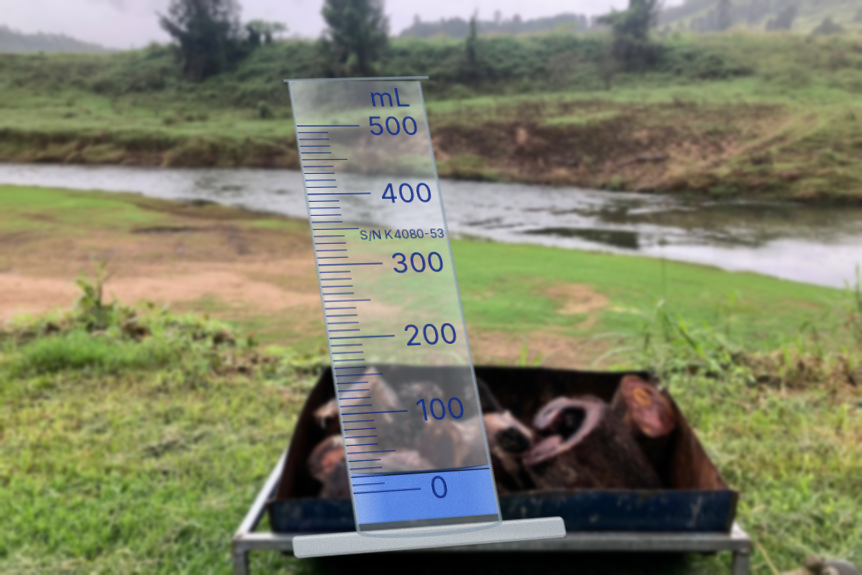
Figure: 20mL
